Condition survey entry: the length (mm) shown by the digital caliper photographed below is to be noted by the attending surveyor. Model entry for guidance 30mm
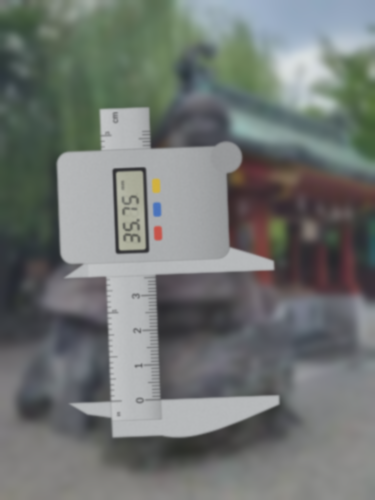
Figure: 35.75mm
